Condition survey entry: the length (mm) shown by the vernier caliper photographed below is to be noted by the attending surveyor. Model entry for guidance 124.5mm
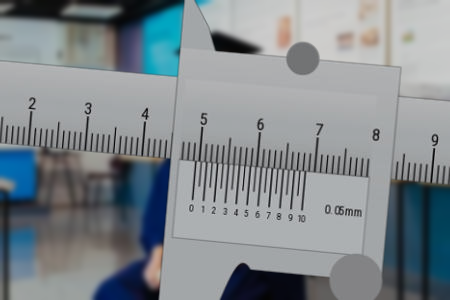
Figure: 49.4mm
